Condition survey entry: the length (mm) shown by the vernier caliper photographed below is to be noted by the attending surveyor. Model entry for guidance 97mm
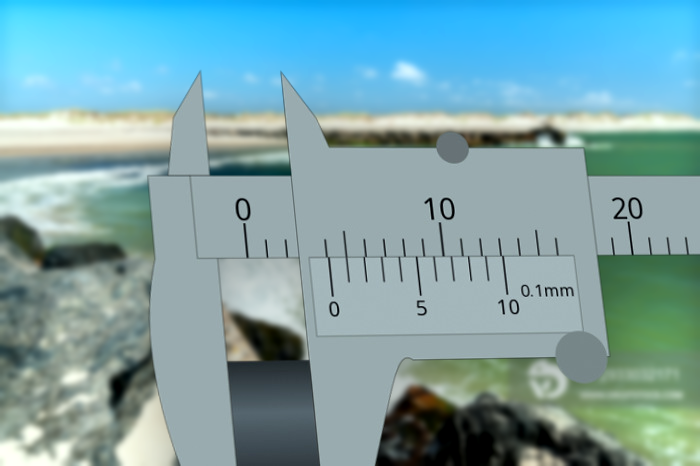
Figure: 4.1mm
